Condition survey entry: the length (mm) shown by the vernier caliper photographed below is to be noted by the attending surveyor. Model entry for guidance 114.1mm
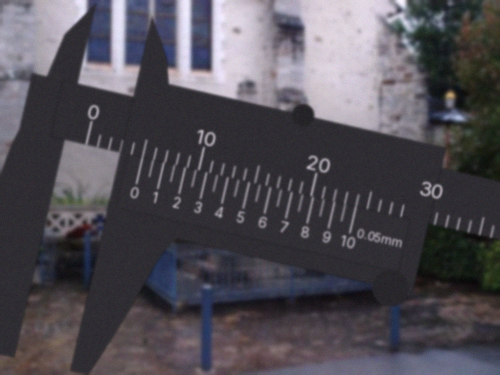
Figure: 5.0mm
